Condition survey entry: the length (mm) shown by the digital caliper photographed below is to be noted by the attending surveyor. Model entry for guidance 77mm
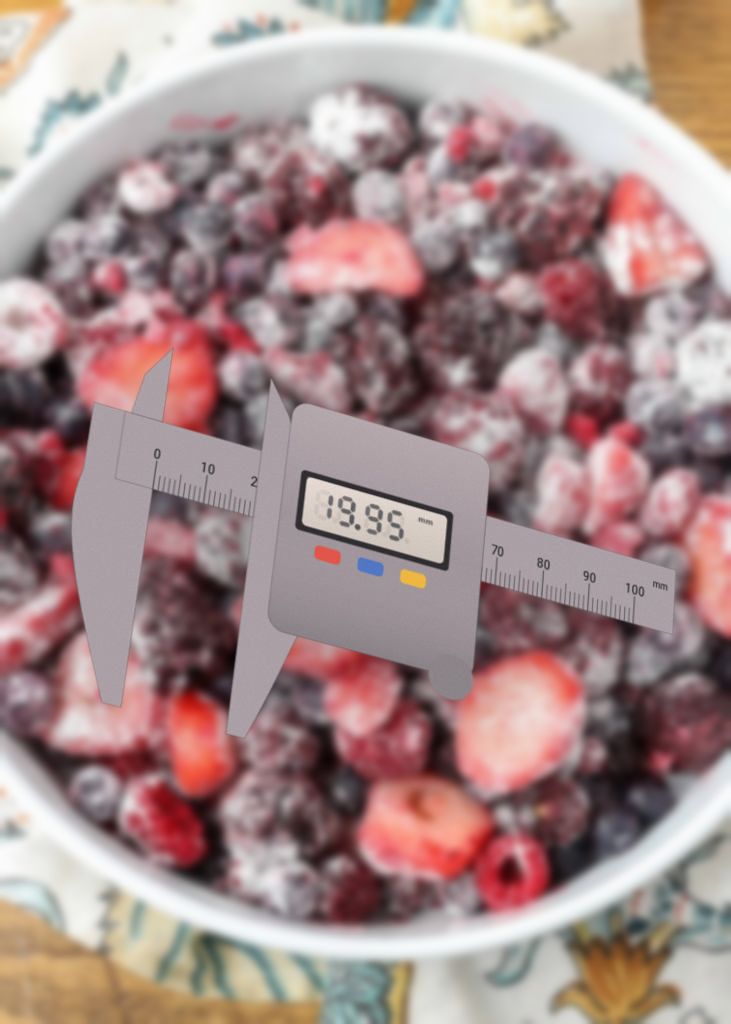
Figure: 19.95mm
